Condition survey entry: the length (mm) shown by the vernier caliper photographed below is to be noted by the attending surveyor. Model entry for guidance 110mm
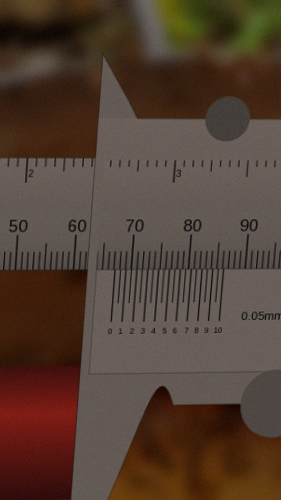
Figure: 67.2mm
